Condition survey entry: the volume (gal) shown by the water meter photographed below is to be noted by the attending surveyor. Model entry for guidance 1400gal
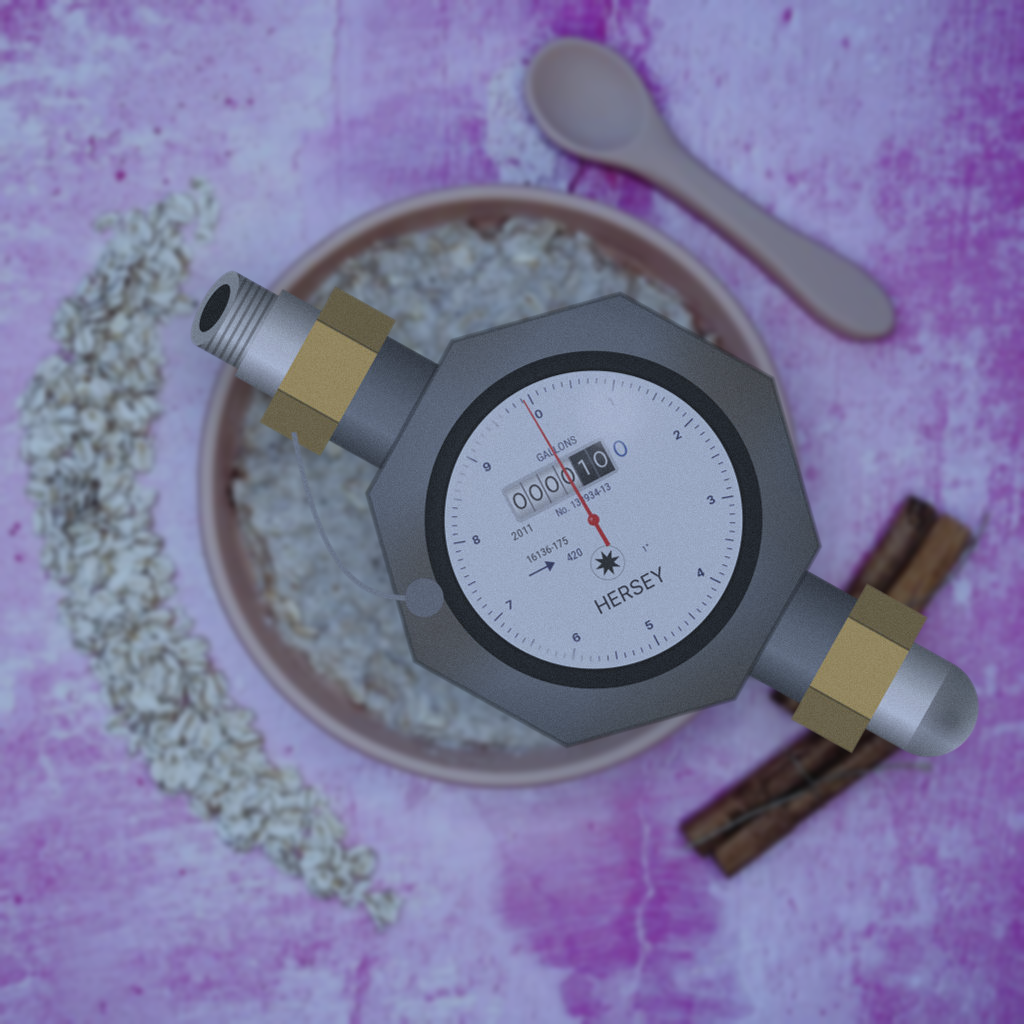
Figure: 99.9gal
